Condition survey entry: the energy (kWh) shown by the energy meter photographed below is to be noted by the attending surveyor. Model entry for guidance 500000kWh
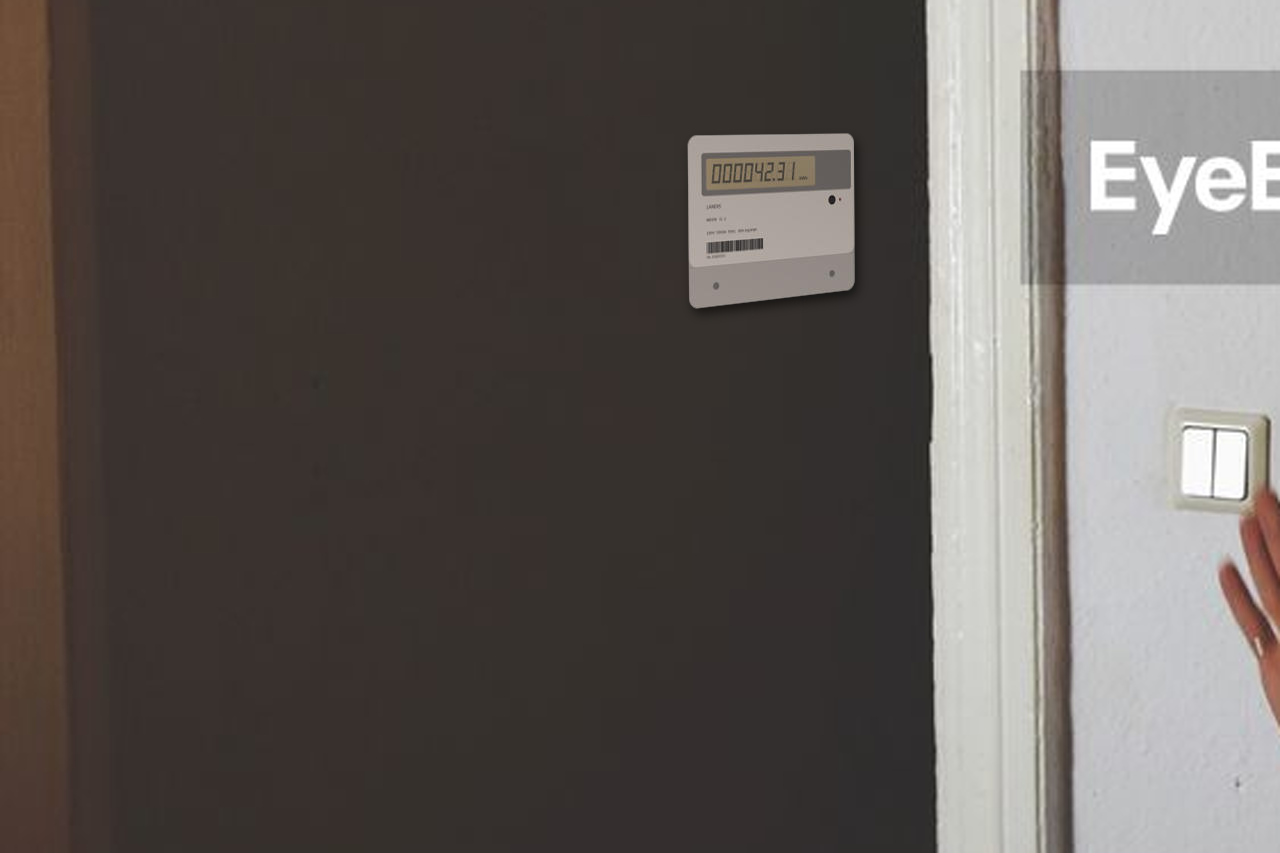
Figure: 42.31kWh
